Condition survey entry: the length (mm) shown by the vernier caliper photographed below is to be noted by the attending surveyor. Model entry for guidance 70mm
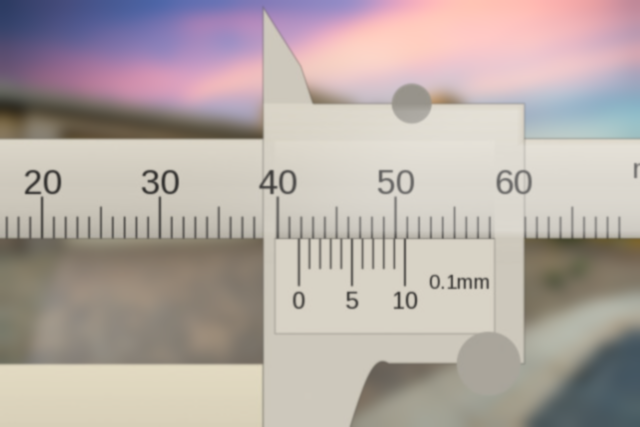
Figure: 41.8mm
